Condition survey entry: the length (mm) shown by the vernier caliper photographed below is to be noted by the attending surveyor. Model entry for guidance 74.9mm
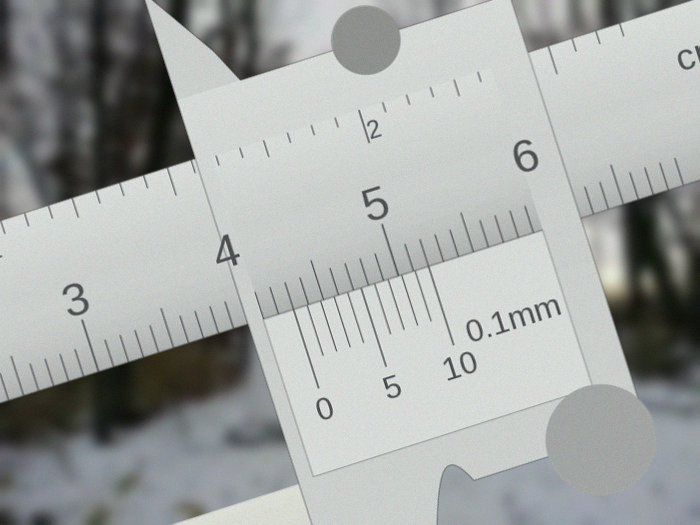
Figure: 43.0mm
